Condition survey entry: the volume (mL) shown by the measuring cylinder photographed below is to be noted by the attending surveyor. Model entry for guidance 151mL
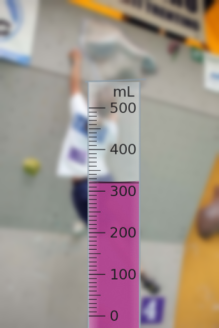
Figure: 320mL
